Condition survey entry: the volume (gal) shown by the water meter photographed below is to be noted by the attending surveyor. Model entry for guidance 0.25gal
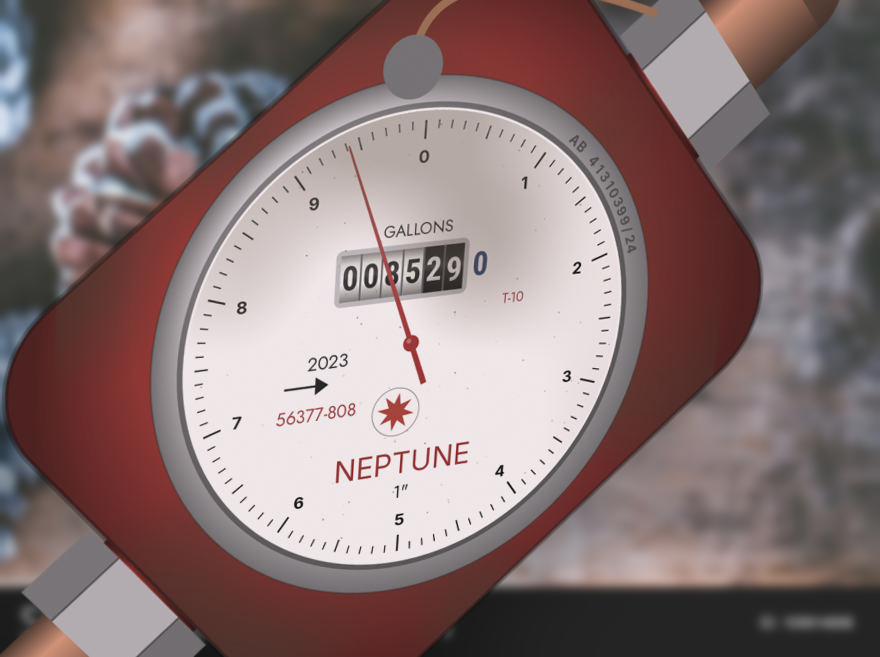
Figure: 85289.4gal
